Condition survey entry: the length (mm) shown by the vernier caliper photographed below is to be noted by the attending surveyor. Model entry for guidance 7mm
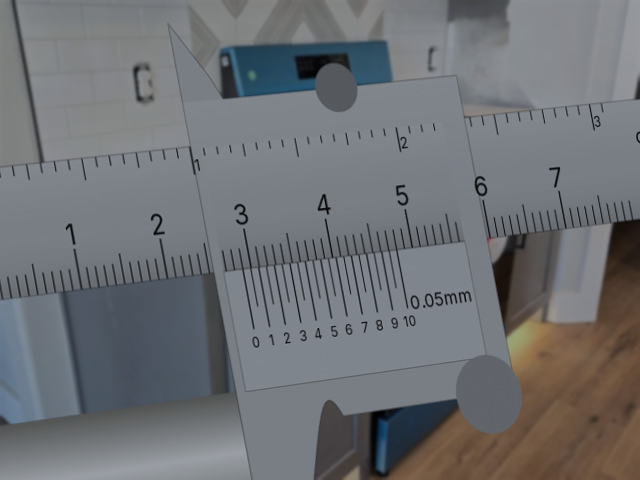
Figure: 29.0mm
